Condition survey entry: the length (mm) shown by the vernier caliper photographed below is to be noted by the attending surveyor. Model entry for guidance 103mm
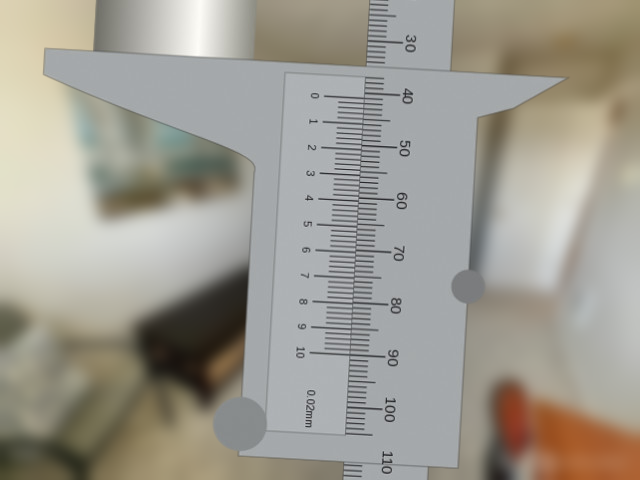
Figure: 41.0mm
